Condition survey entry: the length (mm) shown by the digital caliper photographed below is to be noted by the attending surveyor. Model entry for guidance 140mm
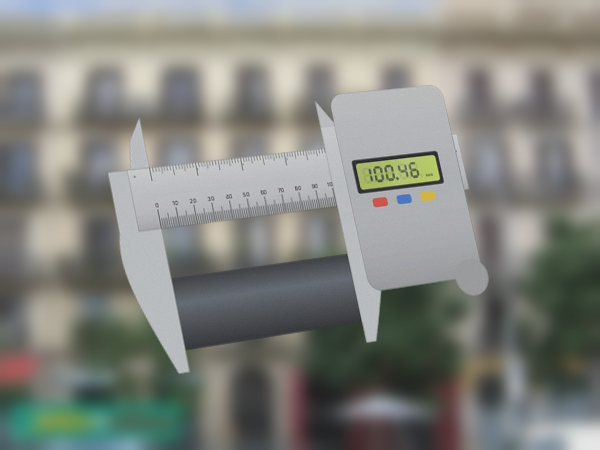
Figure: 100.46mm
